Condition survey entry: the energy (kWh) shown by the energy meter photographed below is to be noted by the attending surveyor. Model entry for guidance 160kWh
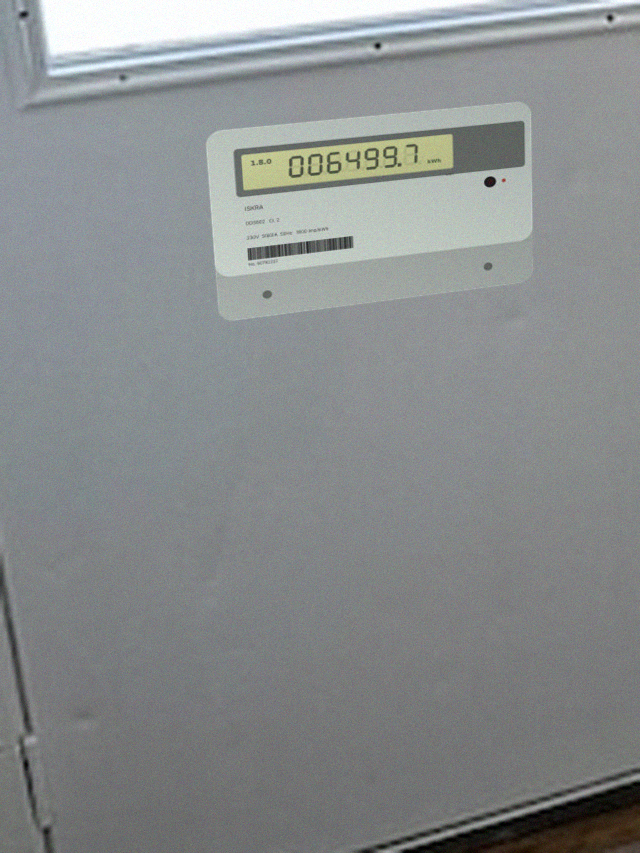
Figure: 6499.7kWh
